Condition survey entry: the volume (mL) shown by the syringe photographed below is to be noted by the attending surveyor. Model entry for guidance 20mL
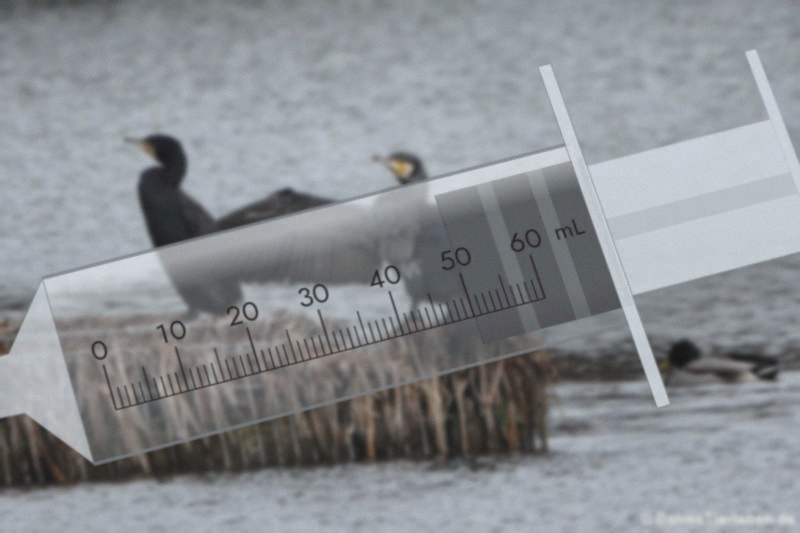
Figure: 50mL
